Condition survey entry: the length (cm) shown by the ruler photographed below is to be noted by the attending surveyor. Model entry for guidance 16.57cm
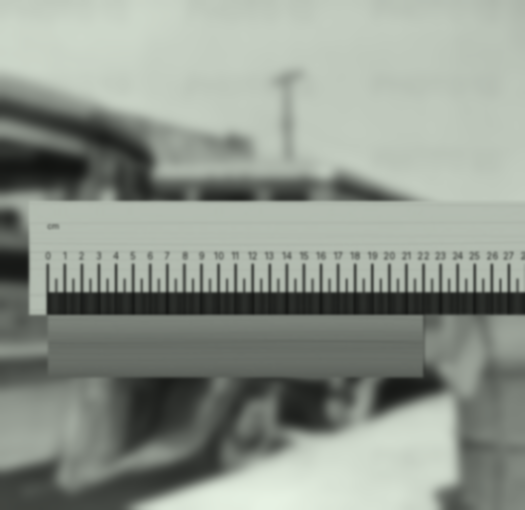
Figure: 22cm
